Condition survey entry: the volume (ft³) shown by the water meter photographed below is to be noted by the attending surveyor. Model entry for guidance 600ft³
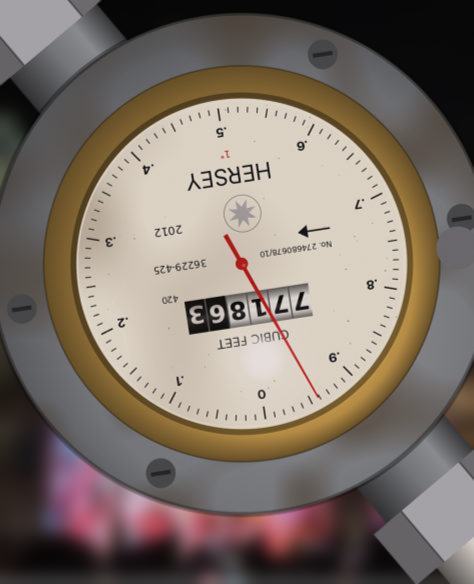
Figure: 771862.94ft³
